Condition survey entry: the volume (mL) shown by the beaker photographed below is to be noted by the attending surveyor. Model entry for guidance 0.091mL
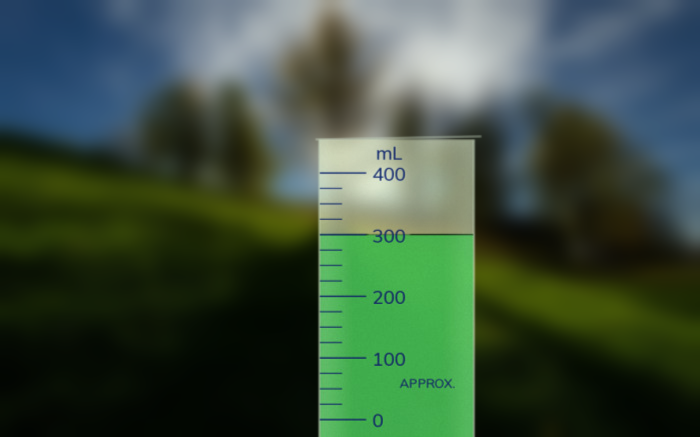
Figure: 300mL
